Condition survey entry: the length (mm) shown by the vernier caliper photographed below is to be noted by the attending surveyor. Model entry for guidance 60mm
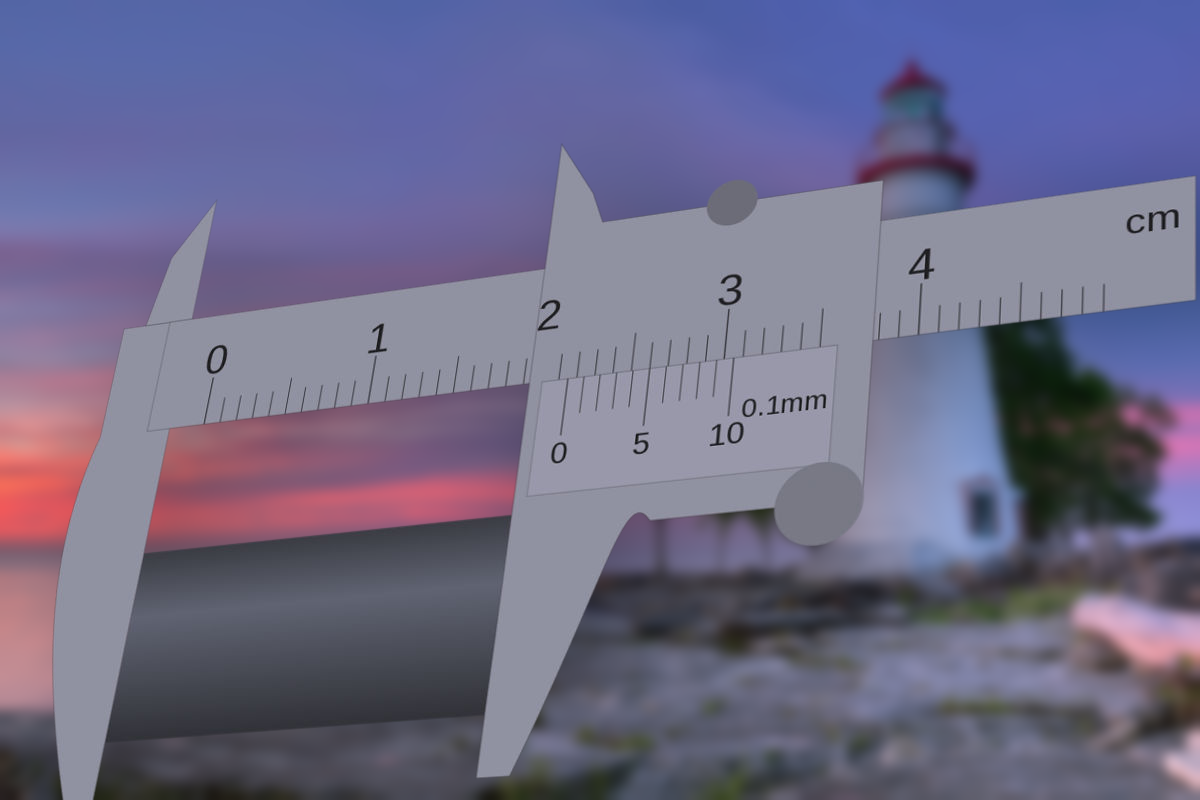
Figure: 21.5mm
